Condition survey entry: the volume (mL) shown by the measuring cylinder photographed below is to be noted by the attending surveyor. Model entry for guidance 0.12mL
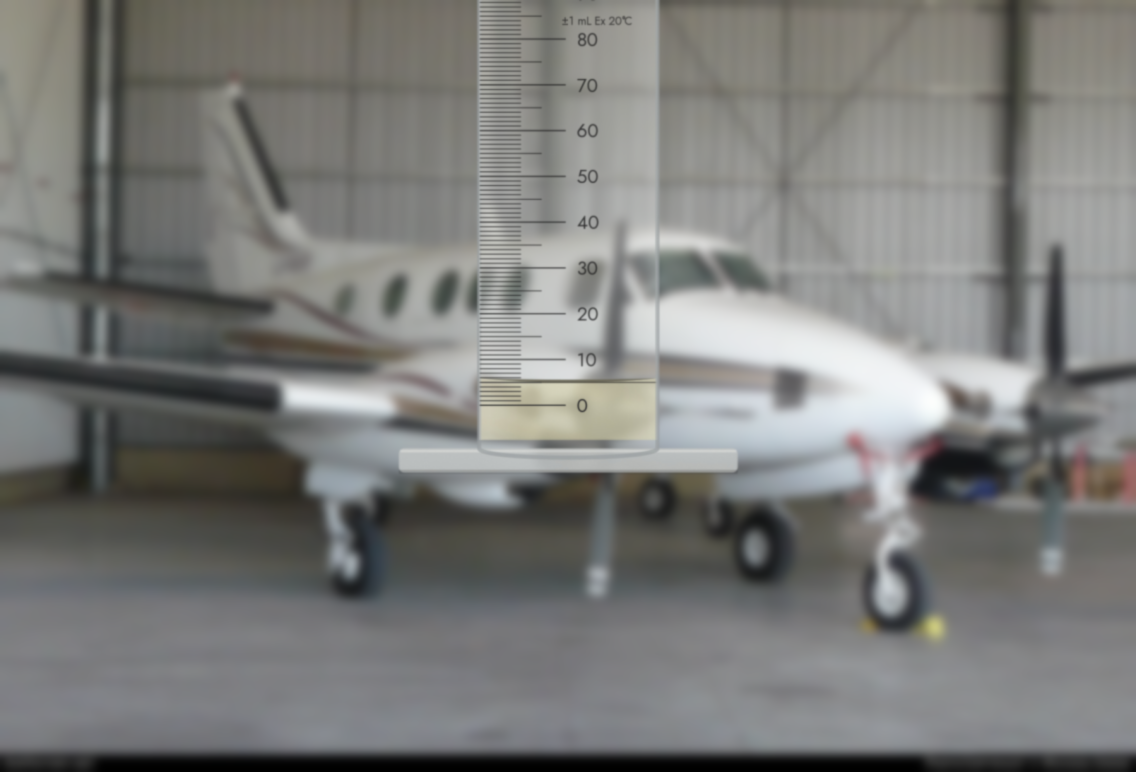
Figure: 5mL
